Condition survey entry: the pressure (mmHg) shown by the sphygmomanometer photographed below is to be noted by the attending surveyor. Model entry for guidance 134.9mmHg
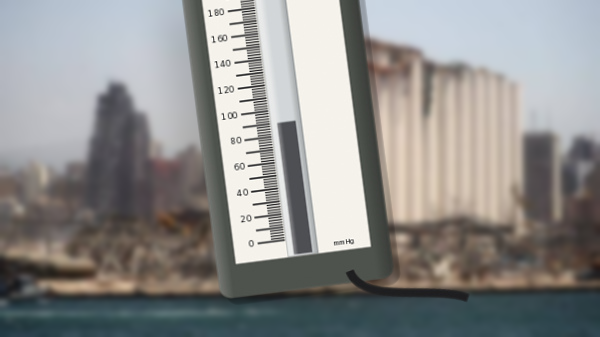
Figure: 90mmHg
